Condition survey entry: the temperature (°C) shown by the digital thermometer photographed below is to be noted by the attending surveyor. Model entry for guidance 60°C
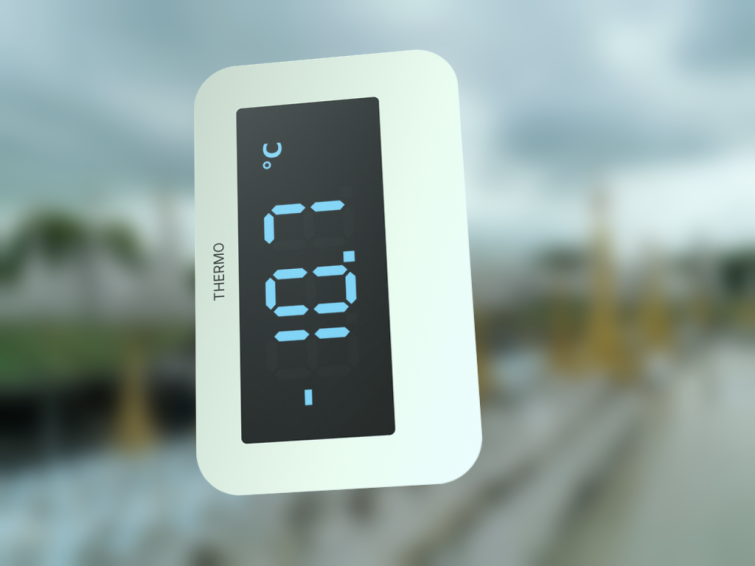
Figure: -10.7°C
